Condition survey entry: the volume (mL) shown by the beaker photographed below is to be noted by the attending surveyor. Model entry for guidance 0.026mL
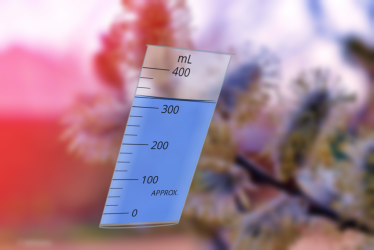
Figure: 325mL
